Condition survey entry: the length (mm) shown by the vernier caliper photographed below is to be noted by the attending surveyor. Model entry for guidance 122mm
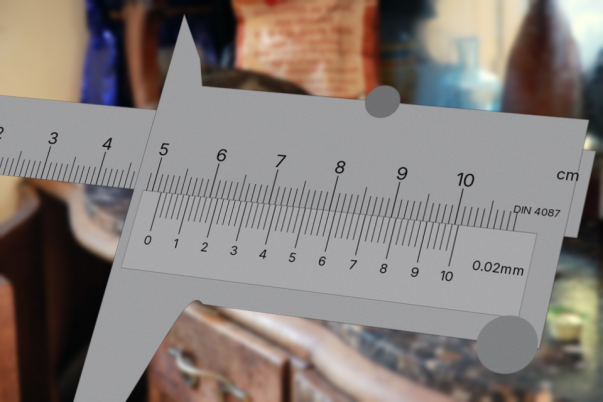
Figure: 51.6mm
